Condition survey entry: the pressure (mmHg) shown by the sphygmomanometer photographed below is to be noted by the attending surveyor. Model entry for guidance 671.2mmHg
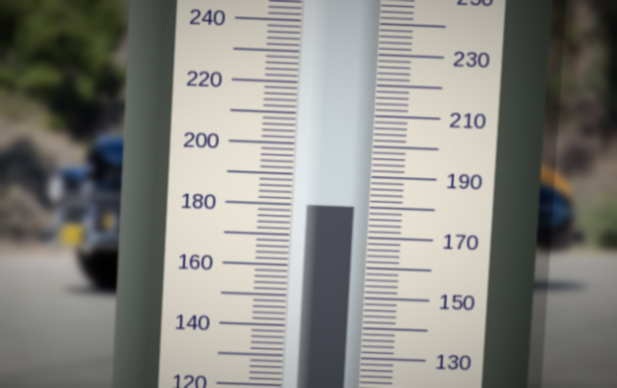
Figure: 180mmHg
